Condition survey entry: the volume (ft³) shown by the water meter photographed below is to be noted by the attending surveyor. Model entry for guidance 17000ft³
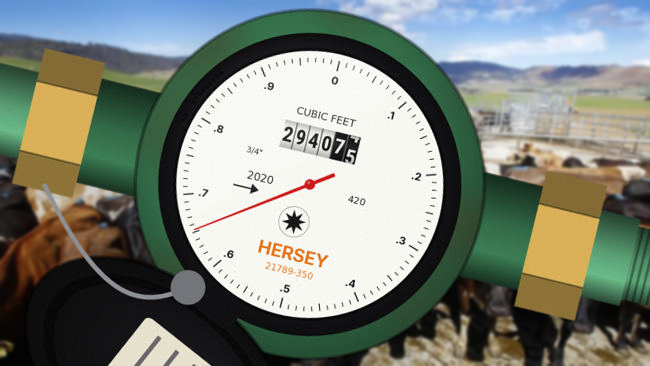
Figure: 294074.65ft³
